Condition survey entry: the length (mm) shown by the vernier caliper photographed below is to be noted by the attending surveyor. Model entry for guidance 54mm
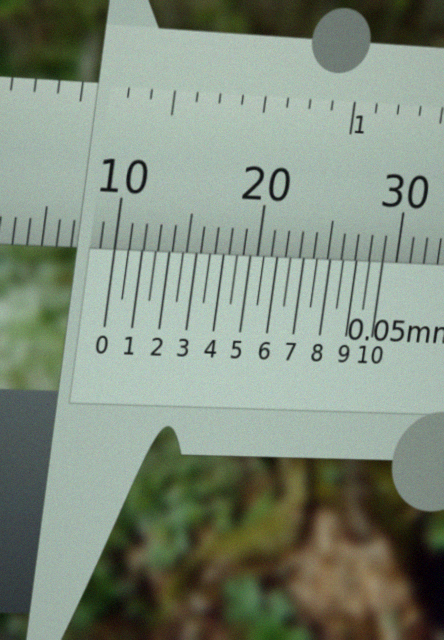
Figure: 10.0mm
